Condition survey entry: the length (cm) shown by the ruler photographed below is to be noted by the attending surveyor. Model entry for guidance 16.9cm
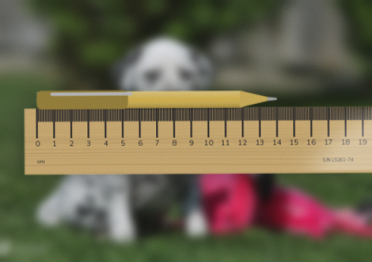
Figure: 14cm
